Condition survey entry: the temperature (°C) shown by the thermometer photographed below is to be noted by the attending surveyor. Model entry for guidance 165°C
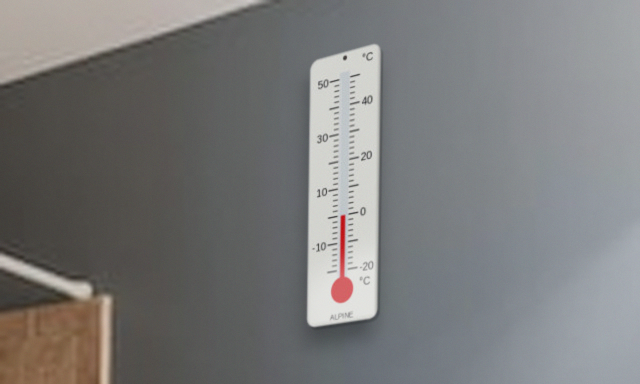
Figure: 0°C
